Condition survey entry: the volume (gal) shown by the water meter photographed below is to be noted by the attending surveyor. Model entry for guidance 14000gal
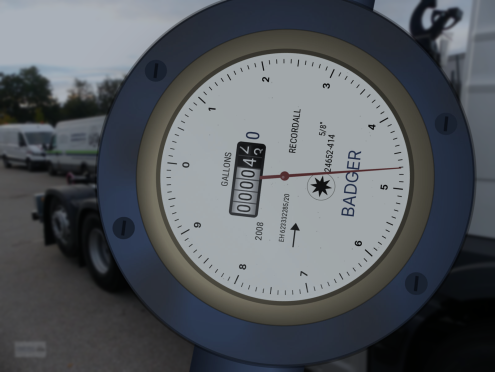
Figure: 424.7gal
